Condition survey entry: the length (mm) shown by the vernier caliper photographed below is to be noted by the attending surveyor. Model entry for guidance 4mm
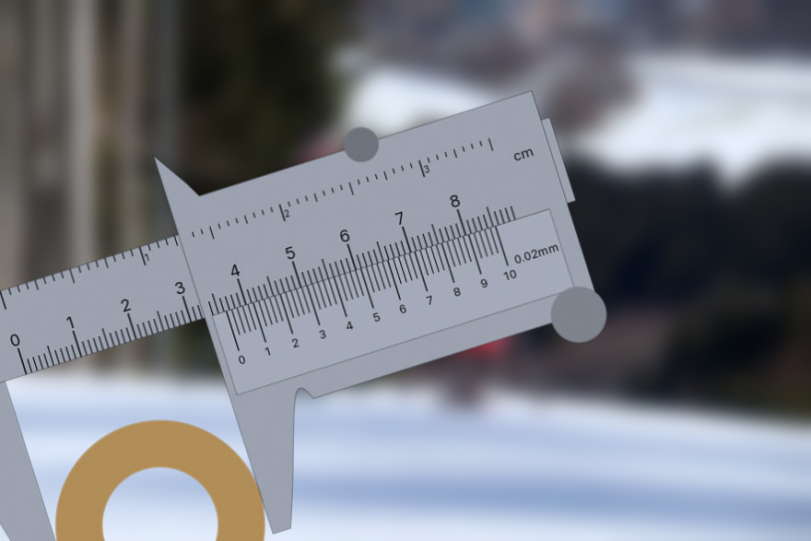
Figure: 36.4mm
